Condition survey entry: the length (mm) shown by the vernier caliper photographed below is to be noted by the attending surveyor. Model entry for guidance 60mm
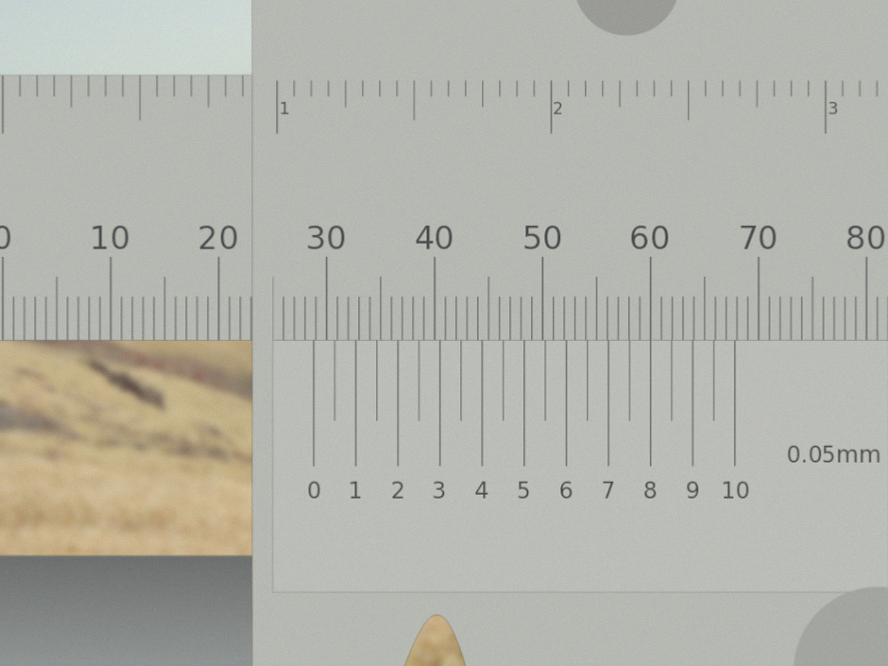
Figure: 28.8mm
